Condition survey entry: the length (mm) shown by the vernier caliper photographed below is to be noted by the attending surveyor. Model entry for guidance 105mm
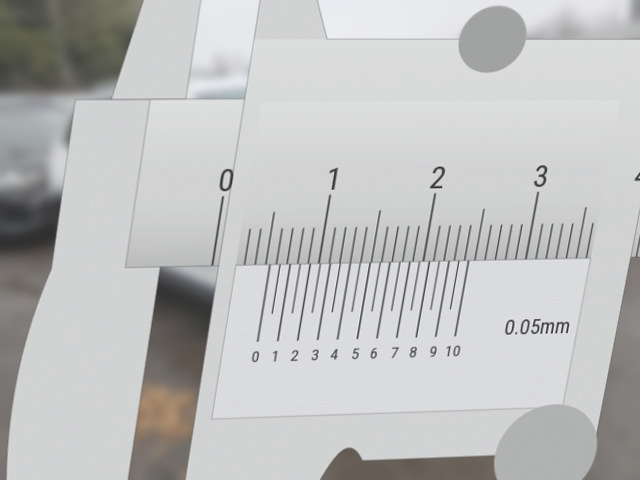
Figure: 5.4mm
